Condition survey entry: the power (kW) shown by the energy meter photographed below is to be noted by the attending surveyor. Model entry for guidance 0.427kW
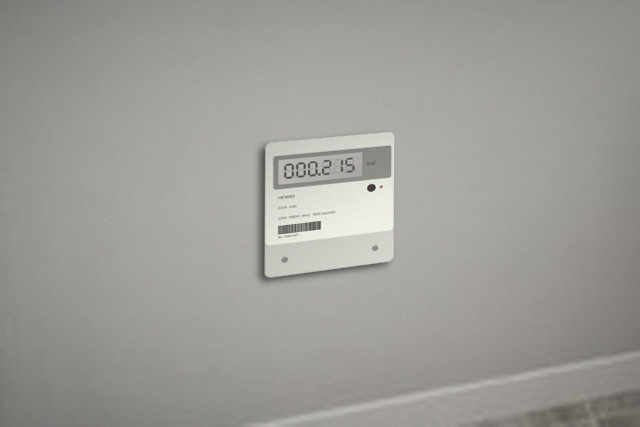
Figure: 0.215kW
